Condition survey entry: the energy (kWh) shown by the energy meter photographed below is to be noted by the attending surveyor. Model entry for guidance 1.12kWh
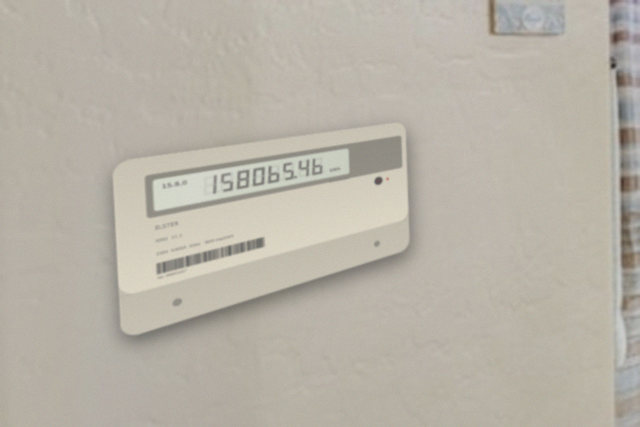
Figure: 158065.46kWh
